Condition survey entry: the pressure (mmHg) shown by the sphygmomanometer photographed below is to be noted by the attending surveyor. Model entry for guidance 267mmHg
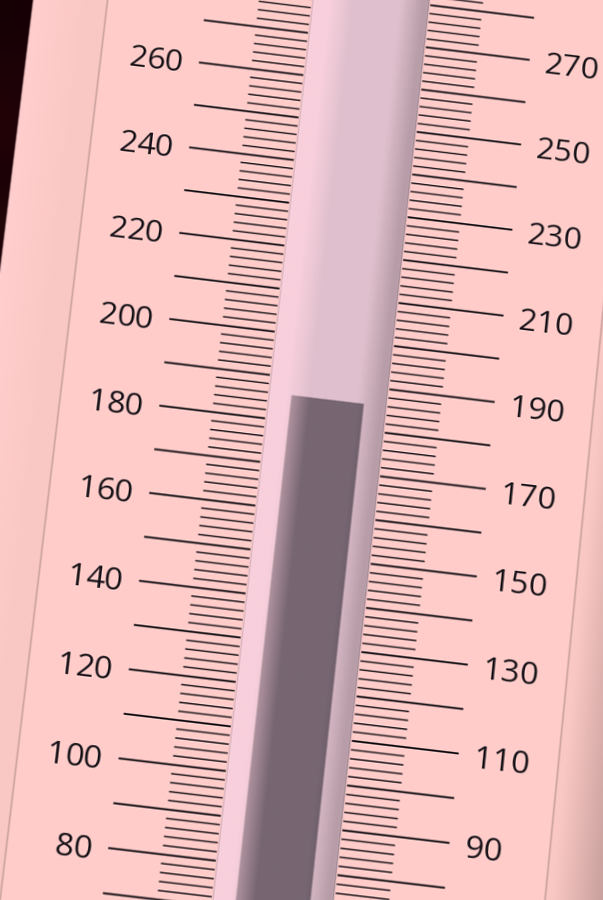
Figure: 186mmHg
